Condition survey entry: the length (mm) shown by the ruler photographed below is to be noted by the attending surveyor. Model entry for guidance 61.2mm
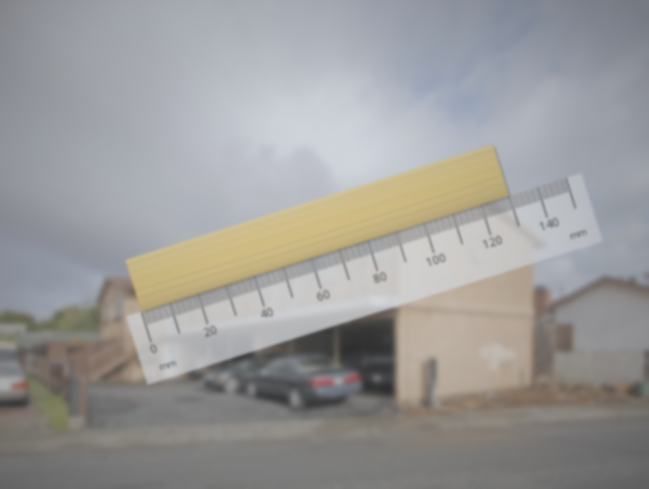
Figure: 130mm
